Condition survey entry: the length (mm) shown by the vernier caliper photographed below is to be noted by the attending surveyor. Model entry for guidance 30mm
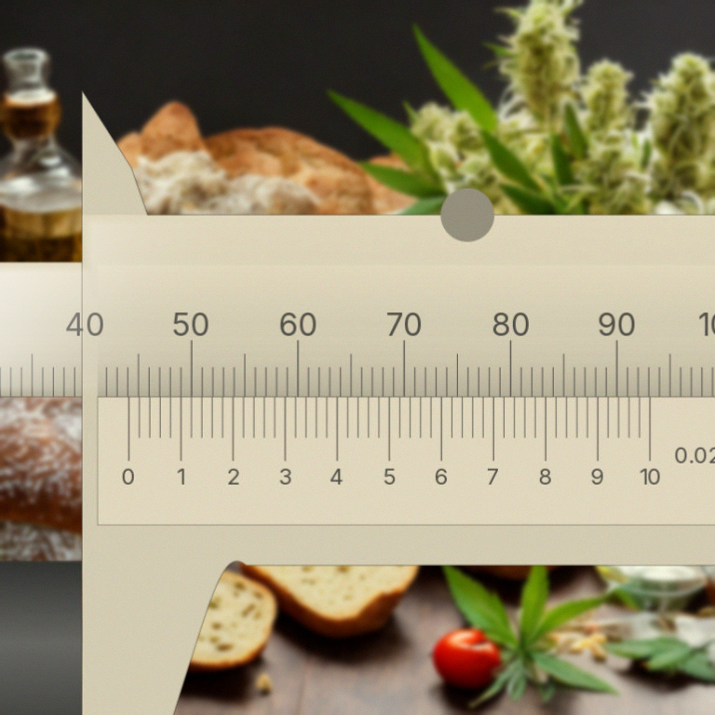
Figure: 44.1mm
